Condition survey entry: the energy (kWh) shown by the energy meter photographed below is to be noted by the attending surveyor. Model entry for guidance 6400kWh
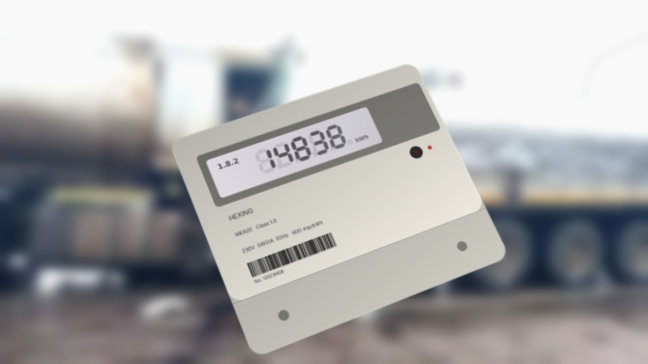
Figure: 14838kWh
